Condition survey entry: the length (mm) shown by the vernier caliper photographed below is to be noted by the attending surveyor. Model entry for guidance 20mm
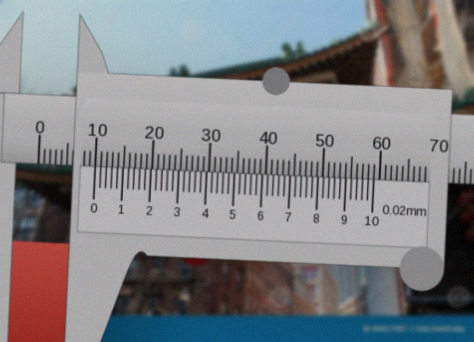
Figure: 10.0mm
